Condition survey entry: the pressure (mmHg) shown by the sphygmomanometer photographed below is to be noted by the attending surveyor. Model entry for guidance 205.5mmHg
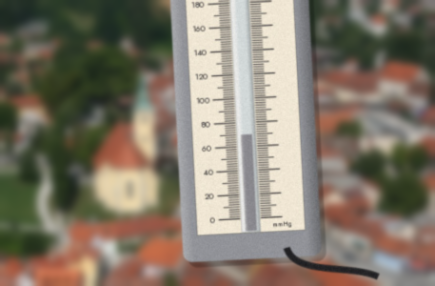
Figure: 70mmHg
